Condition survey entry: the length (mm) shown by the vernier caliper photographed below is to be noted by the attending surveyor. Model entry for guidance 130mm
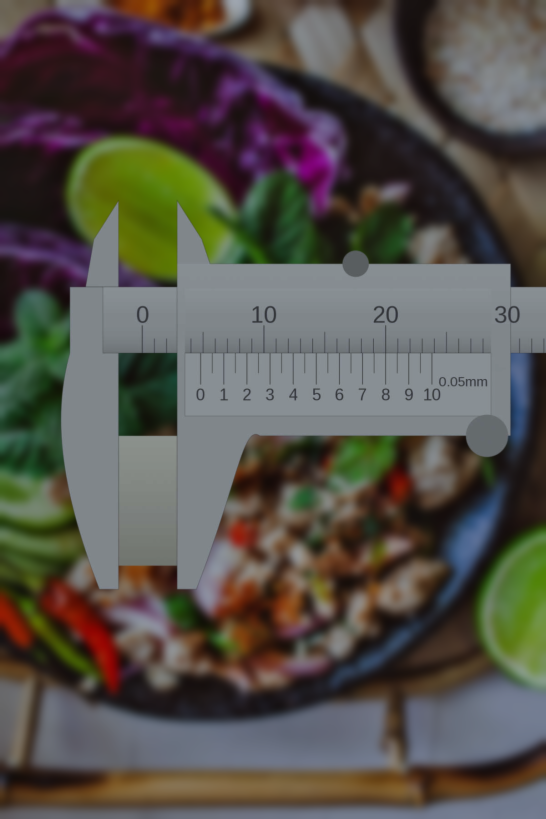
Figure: 4.8mm
